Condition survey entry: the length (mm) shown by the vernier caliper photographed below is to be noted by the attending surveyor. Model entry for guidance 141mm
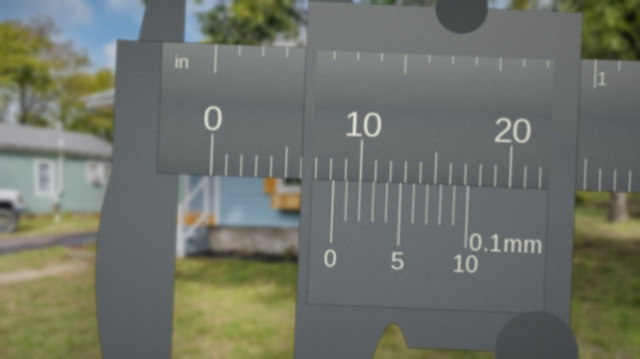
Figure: 8.2mm
